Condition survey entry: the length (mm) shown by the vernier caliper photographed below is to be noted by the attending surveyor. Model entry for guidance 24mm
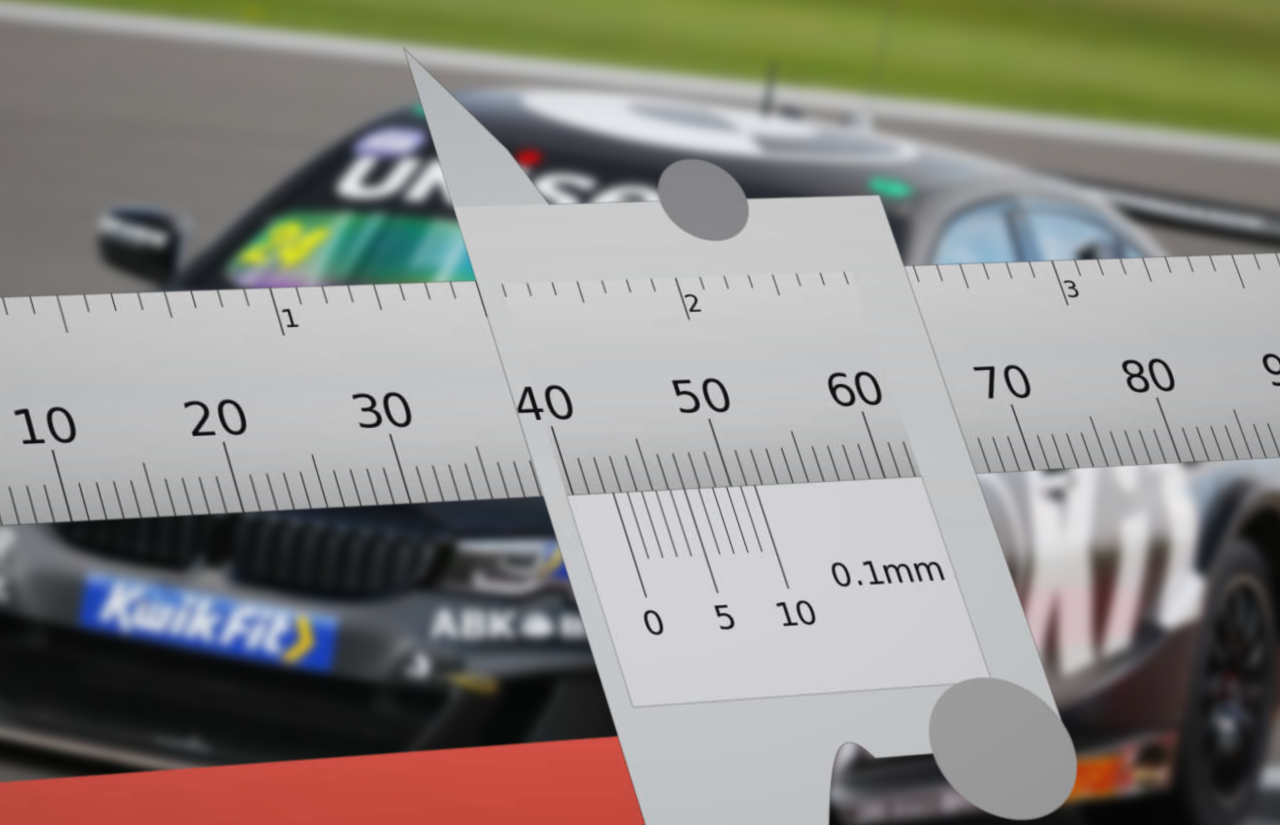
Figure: 42.5mm
